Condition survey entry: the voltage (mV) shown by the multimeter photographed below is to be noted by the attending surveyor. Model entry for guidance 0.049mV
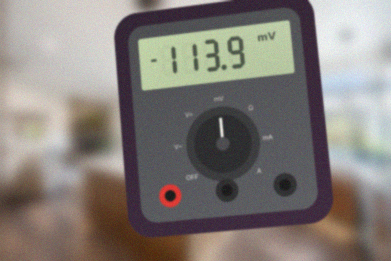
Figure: -113.9mV
